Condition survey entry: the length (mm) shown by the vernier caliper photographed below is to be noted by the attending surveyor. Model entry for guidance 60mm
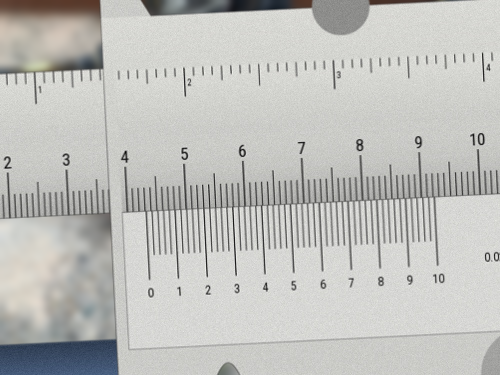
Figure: 43.2mm
